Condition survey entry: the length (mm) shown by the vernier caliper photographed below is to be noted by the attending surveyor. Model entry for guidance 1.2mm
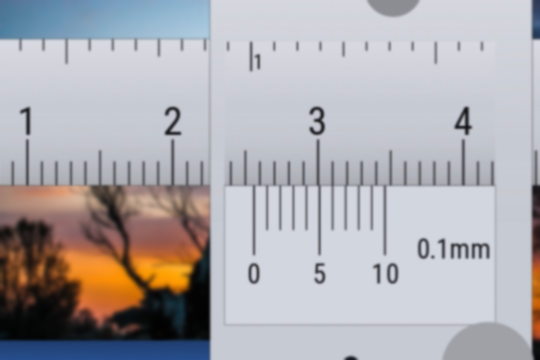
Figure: 25.6mm
